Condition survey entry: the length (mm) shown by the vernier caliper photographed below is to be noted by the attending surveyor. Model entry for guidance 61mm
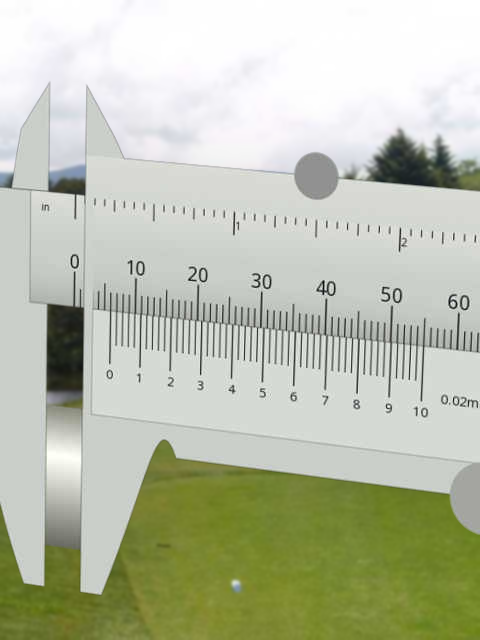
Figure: 6.0mm
